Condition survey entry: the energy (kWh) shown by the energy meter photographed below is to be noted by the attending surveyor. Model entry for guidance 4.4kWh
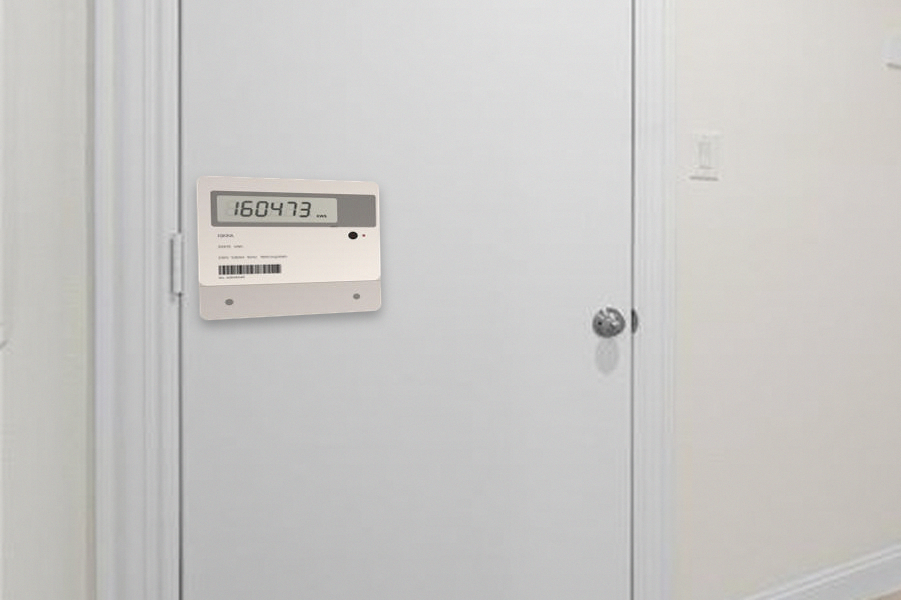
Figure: 160473kWh
